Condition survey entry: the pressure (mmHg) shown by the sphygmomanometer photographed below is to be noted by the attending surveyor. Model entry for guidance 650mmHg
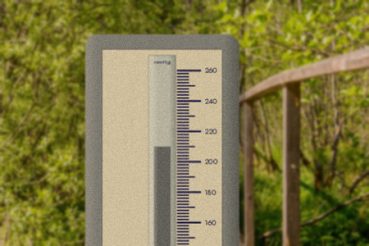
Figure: 210mmHg
